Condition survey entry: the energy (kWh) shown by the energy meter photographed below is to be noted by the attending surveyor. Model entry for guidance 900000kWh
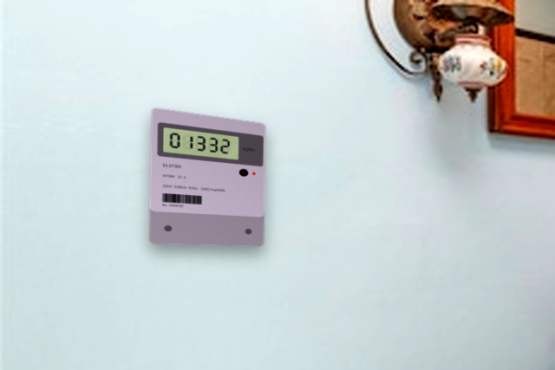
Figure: 1332kWh
